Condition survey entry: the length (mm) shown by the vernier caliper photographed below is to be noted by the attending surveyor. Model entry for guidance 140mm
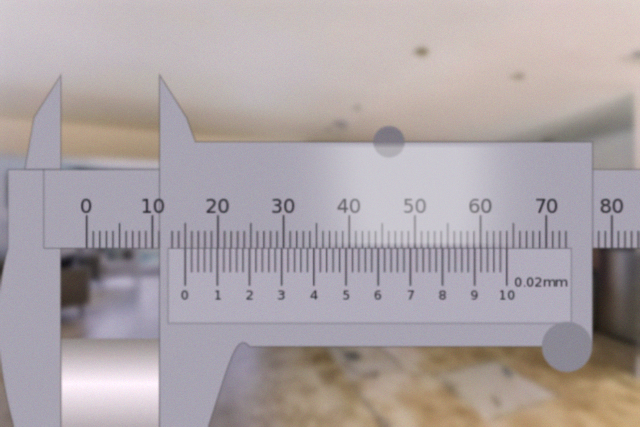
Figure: 15.0mm
